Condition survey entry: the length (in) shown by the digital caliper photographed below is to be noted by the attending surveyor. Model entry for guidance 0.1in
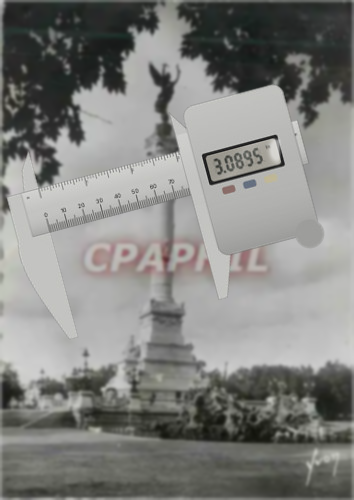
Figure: 3.0895in
